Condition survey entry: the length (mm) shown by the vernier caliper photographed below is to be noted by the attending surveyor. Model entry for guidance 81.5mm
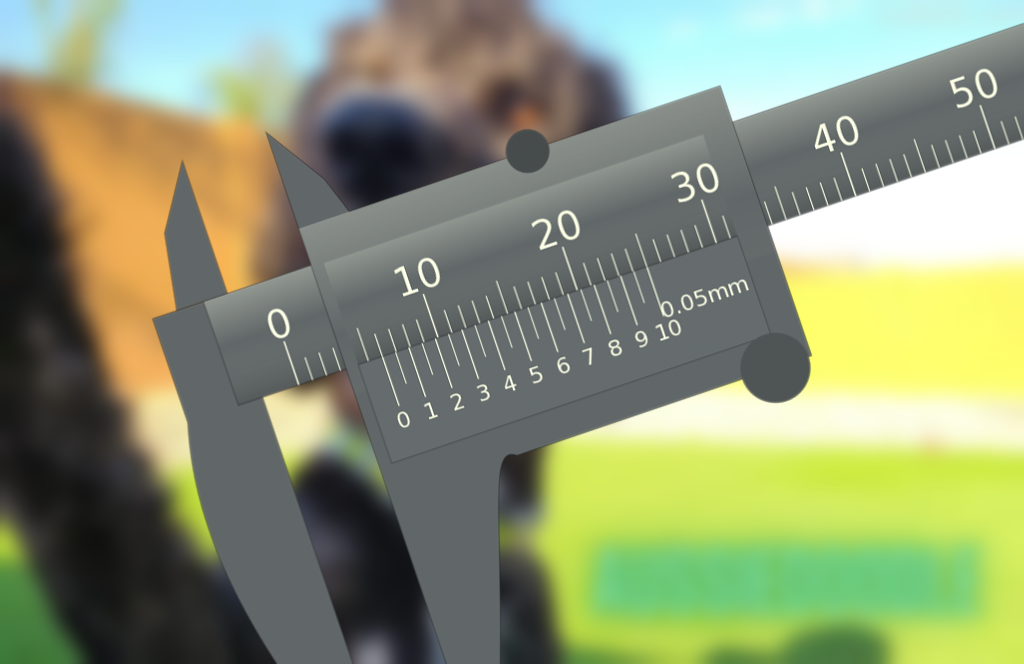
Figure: 6.0mm
